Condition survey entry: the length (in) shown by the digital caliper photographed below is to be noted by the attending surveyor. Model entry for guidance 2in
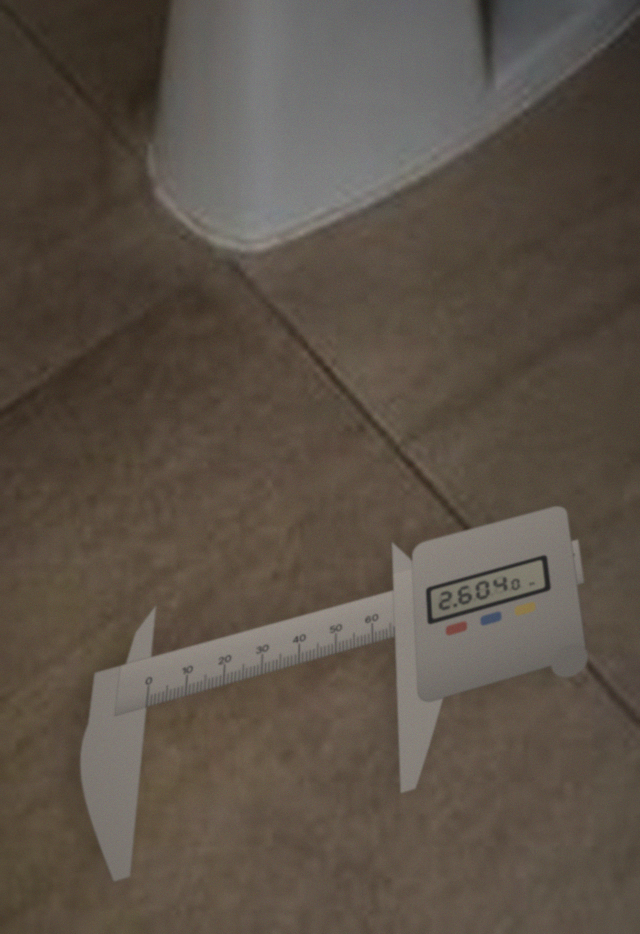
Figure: 2.6040in
